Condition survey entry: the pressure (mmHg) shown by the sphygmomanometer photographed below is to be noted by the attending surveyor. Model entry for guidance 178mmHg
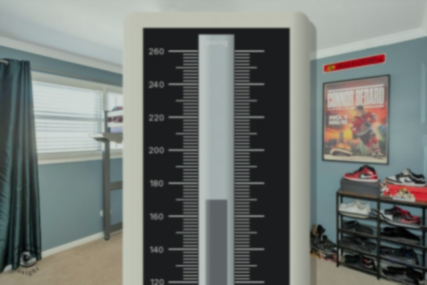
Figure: 170mmHg
